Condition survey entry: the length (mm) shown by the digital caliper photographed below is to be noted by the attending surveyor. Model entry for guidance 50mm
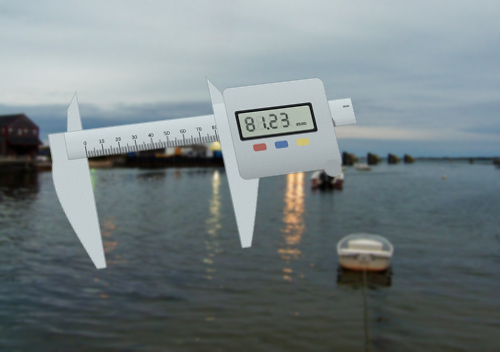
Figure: 81.23mm
